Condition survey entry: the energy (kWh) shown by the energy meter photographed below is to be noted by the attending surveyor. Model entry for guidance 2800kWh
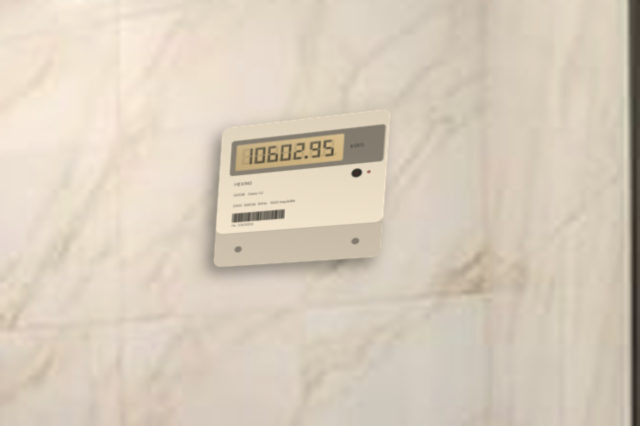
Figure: 10602.95kWh
